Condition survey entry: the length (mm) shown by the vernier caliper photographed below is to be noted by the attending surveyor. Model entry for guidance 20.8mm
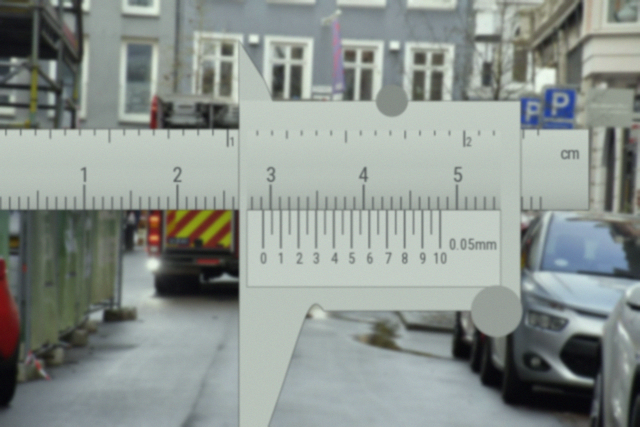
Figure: 29.2mm
